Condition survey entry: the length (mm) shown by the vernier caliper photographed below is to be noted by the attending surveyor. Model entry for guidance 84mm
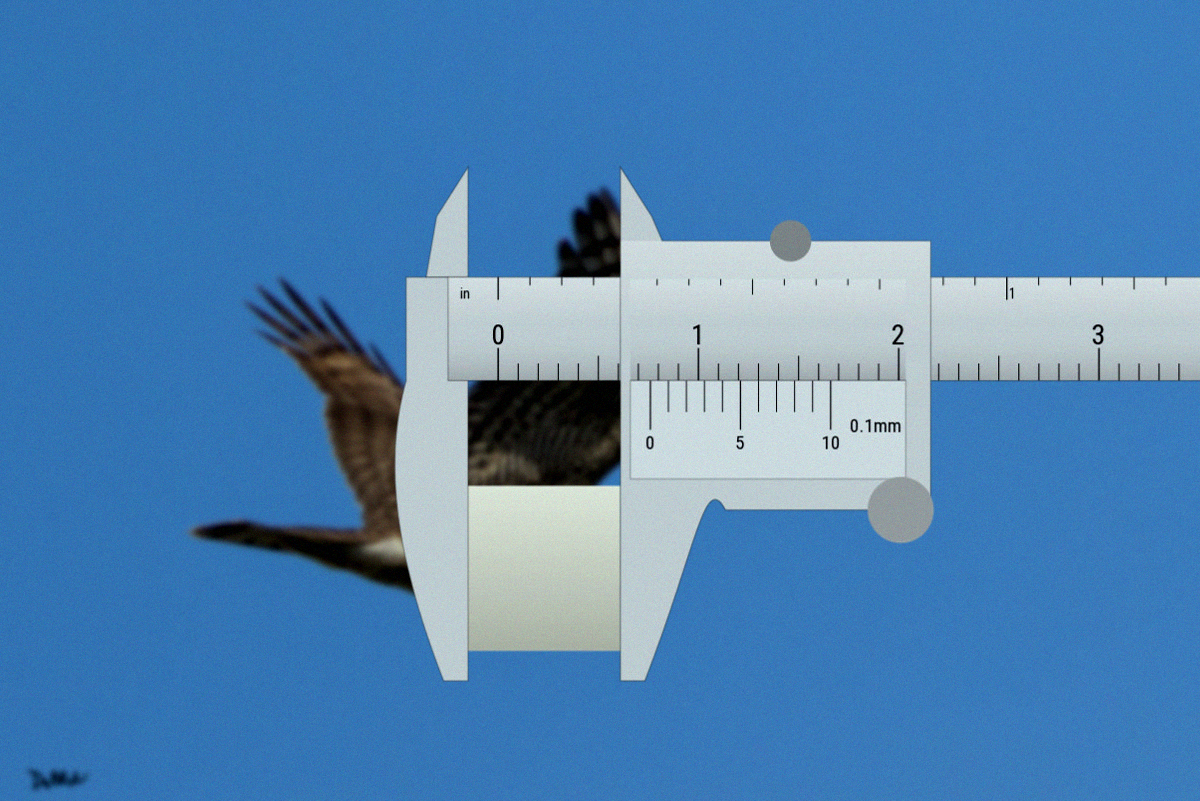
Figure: 7.6mm
